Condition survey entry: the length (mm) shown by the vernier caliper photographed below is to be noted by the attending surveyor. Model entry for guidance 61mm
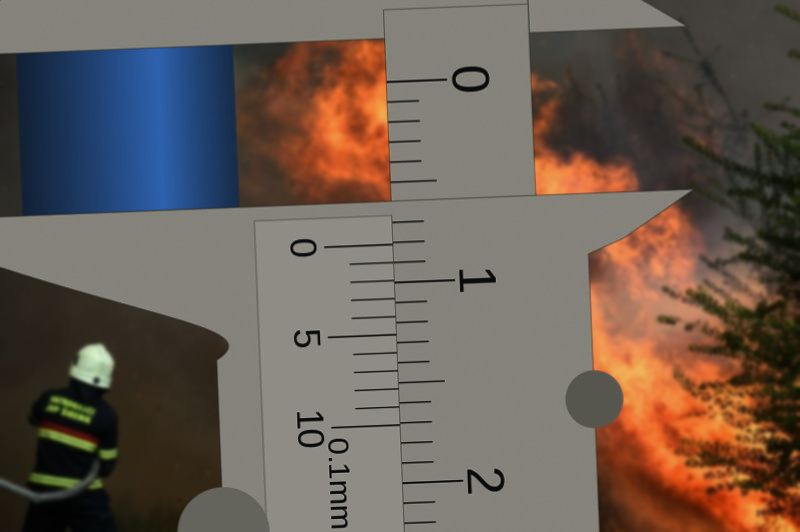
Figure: 8.1mm
